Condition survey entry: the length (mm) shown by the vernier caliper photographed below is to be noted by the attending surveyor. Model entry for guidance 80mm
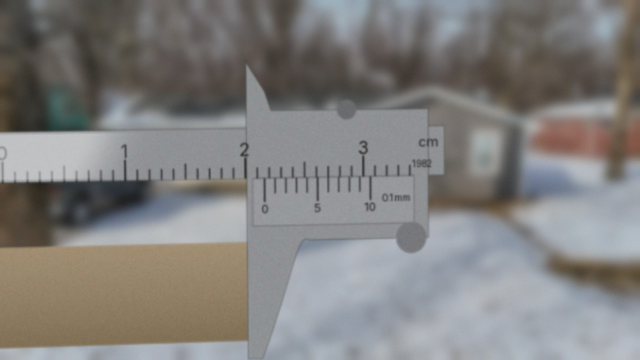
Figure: 21.6mm
